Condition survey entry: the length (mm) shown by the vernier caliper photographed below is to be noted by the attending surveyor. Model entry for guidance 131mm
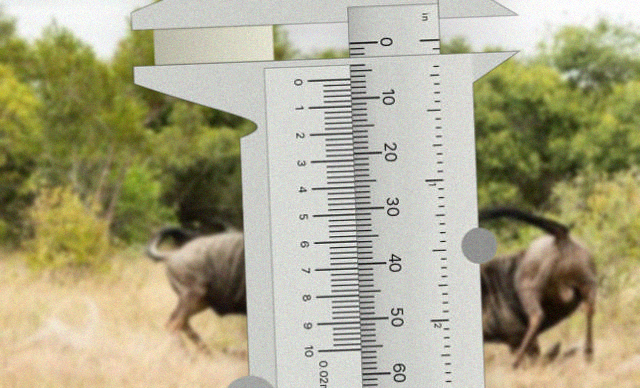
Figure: 6.5mm
